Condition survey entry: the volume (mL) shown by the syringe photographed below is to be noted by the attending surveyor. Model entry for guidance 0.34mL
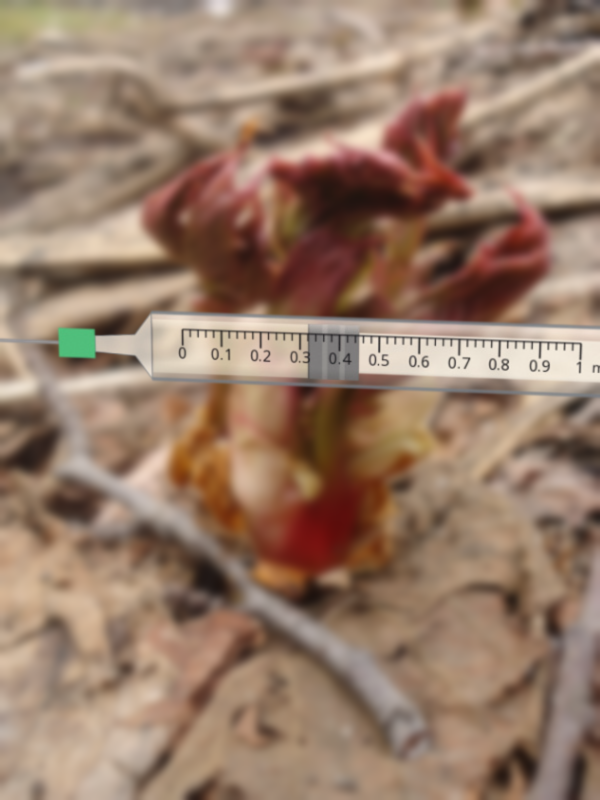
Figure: 0.32mL
